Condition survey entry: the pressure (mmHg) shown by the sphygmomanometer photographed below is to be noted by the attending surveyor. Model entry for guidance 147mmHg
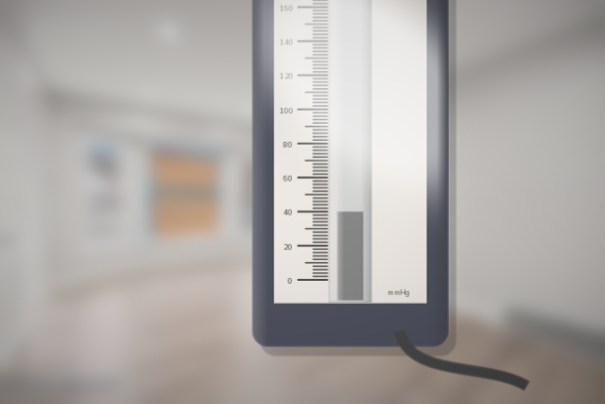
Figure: 40mmHg
